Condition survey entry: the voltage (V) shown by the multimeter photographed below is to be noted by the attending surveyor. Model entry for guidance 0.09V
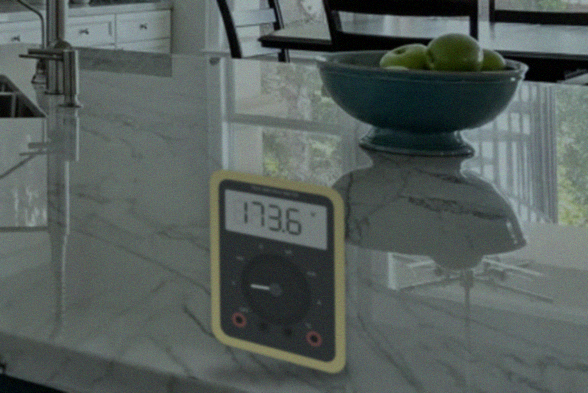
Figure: 173.6V
